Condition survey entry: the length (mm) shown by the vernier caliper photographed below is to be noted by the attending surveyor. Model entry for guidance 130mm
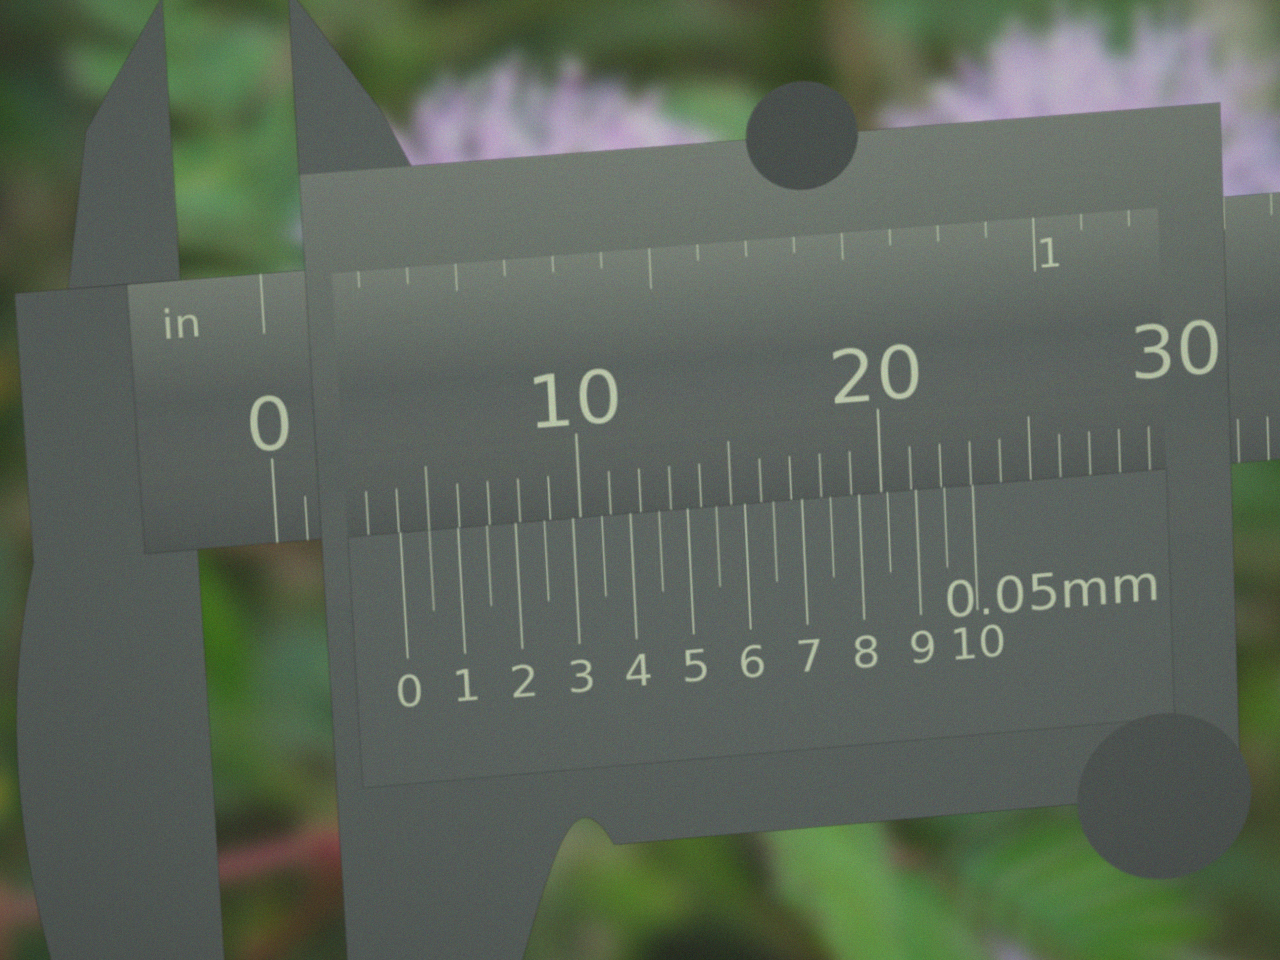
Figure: 4.05mm
